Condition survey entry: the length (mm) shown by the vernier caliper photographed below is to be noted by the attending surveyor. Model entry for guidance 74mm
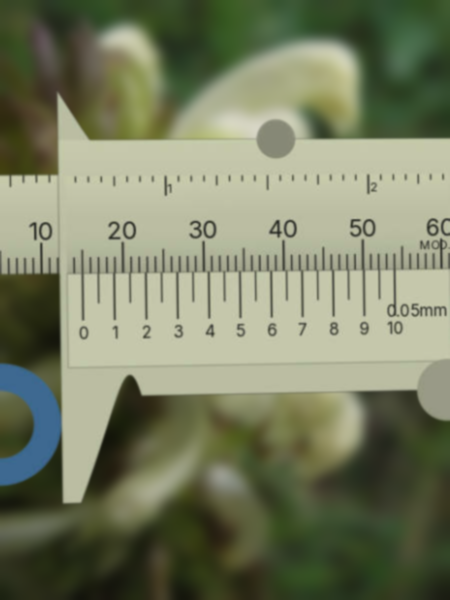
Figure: 15.0mm
